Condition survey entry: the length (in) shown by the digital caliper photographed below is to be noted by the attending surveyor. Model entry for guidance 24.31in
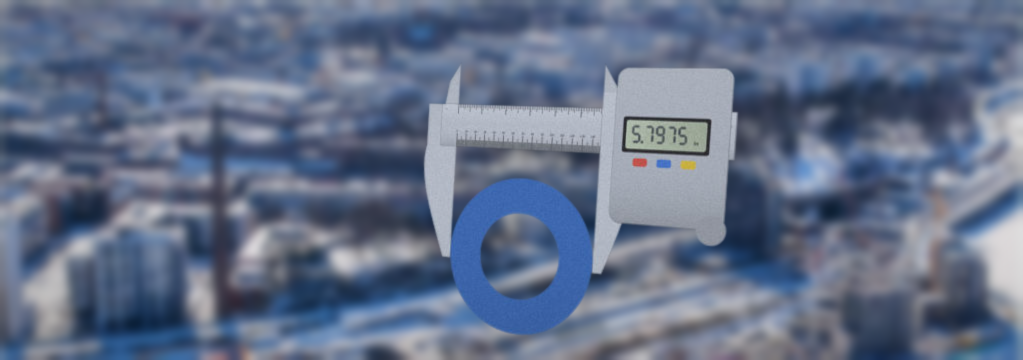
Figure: 5.7975in
